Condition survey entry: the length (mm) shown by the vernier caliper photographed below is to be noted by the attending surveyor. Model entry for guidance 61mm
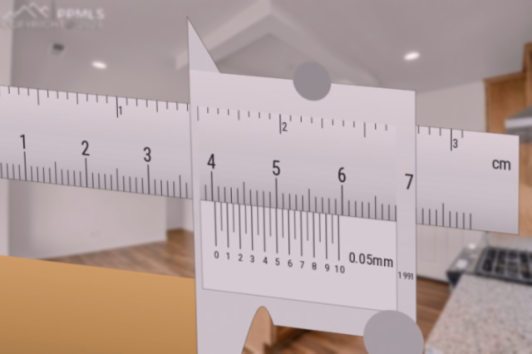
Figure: 40.4mm
